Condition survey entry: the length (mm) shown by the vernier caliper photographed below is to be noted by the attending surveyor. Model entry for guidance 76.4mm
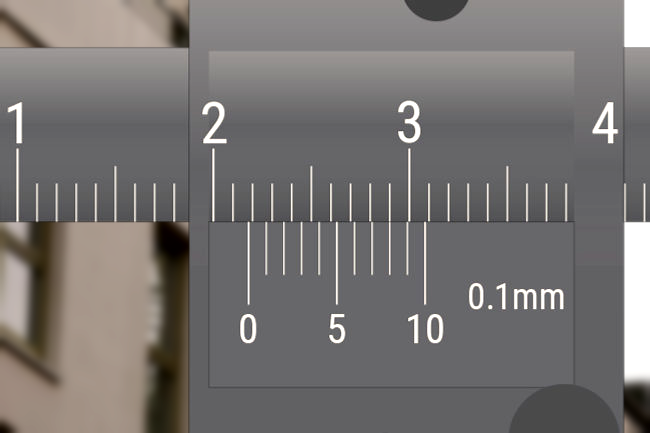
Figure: 21.8mm
